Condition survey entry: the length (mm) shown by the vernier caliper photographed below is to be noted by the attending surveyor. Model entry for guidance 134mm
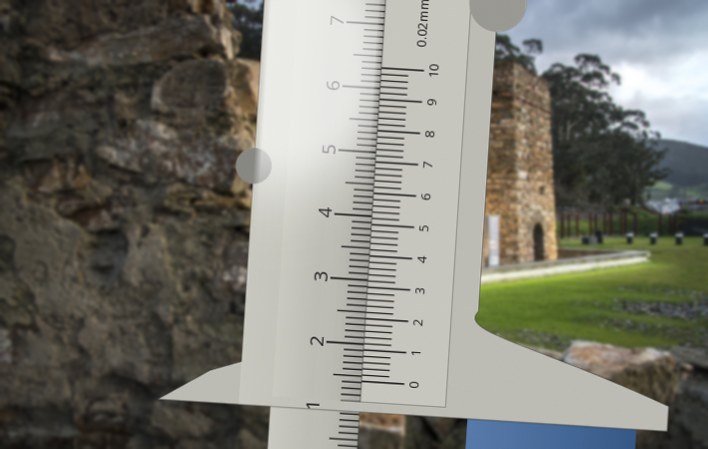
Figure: 14.2mm
